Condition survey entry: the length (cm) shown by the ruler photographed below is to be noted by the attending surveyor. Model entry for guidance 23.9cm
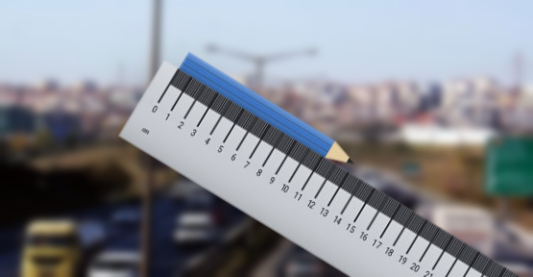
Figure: 13cm
